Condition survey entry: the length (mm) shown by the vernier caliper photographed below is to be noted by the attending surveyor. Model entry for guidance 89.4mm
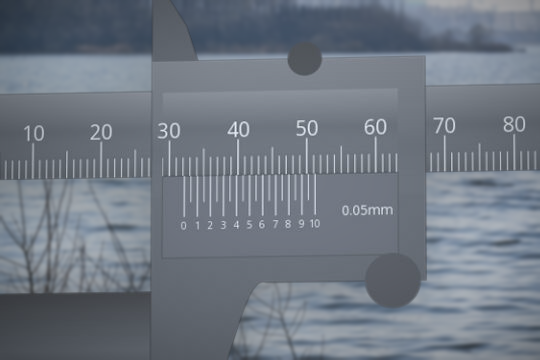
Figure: 32.2mm
